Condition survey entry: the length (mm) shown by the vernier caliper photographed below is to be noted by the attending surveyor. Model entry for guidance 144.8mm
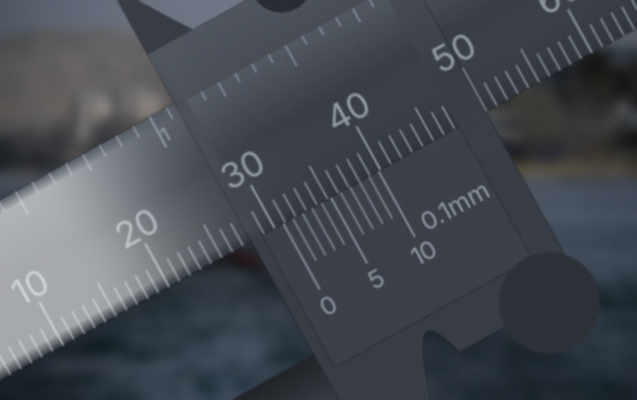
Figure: 30.8mm
